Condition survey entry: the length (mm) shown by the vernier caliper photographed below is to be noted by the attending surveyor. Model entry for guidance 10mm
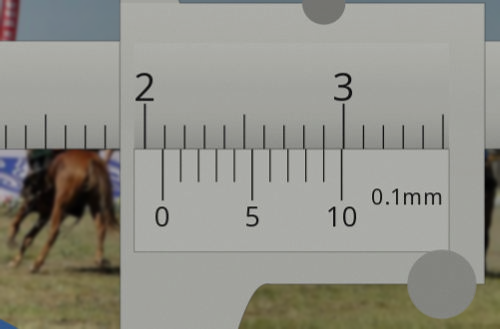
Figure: 20.9mm
